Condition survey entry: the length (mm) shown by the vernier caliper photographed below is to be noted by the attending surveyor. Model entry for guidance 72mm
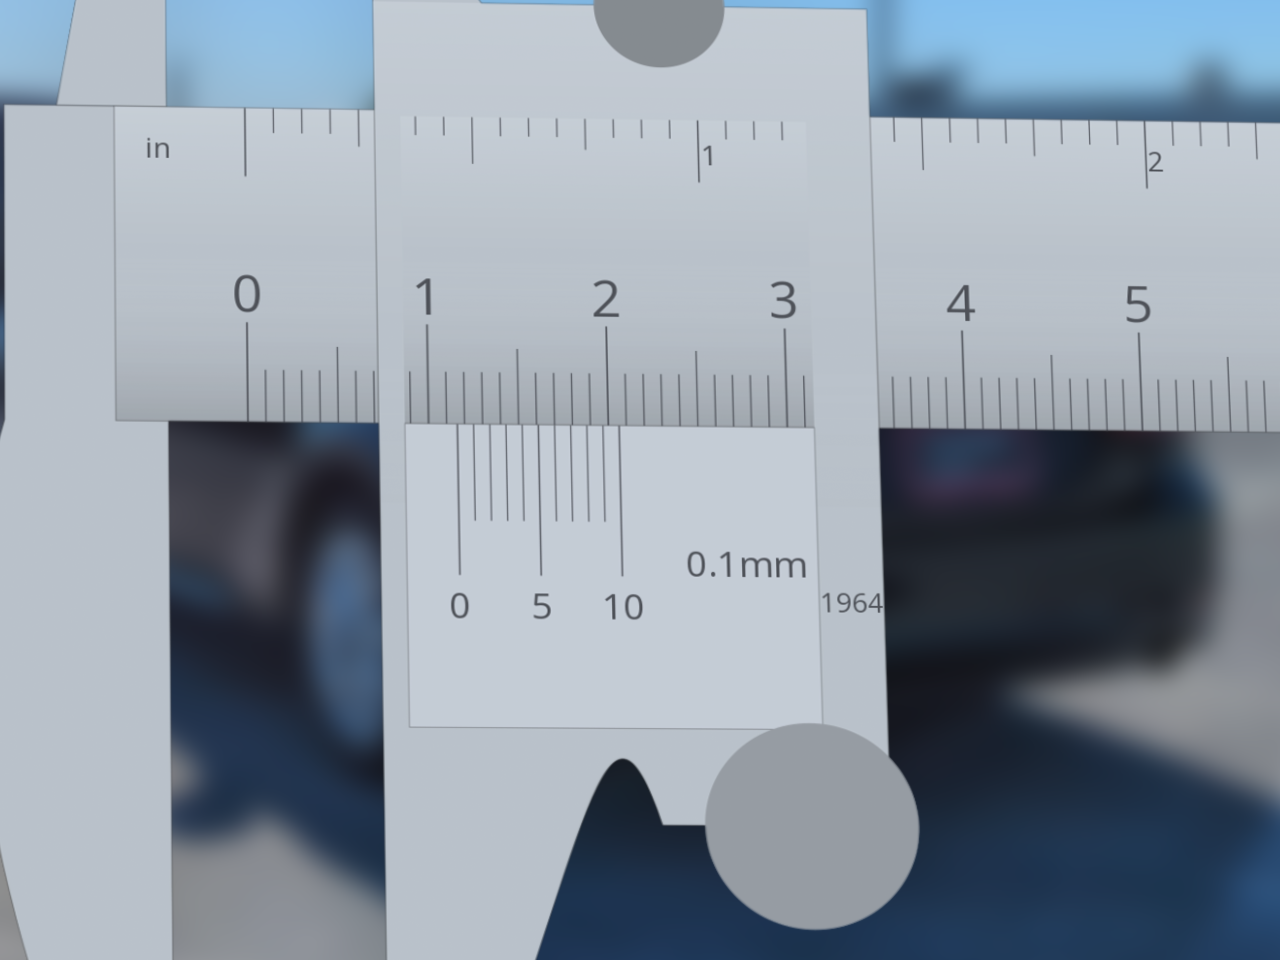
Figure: 11.6mm
